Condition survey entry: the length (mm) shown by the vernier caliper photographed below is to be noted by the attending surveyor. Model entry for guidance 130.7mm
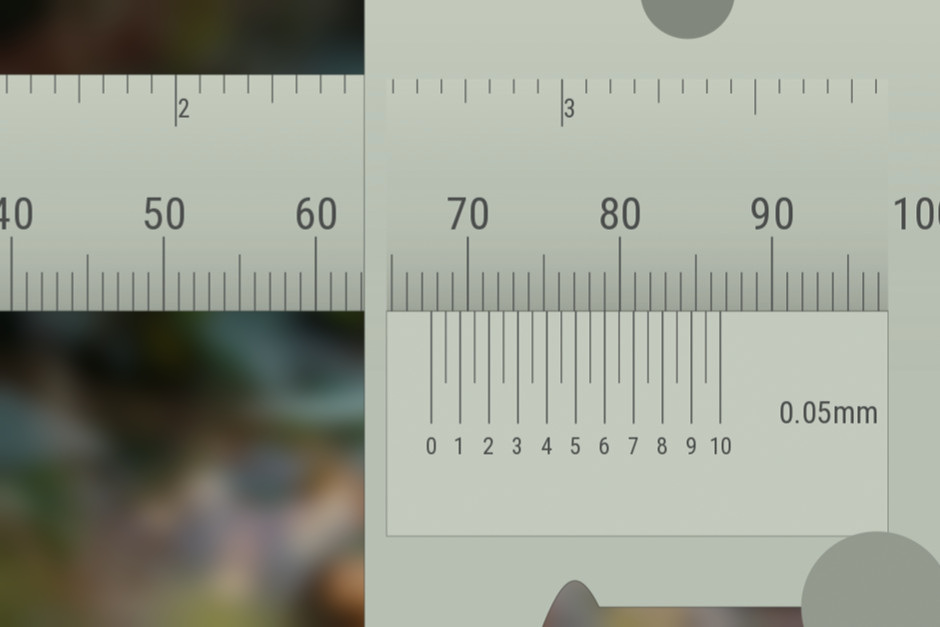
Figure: 67.6mm
